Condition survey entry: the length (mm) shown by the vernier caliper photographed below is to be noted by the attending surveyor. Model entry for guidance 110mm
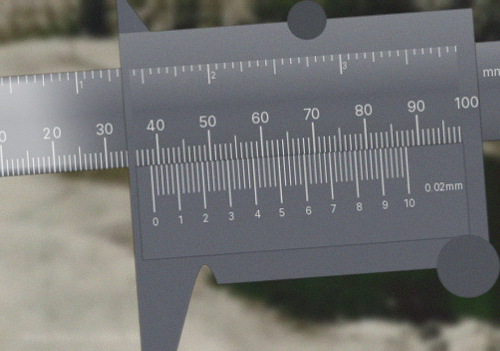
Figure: 38.5mm
